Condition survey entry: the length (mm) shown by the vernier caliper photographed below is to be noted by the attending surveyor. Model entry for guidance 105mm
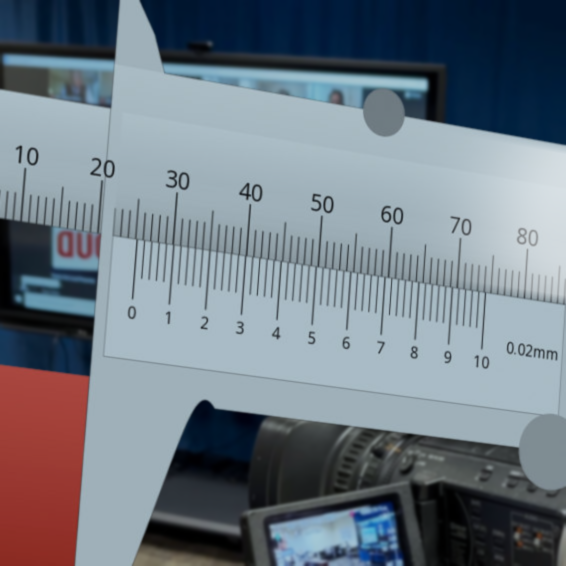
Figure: 25.2mm
